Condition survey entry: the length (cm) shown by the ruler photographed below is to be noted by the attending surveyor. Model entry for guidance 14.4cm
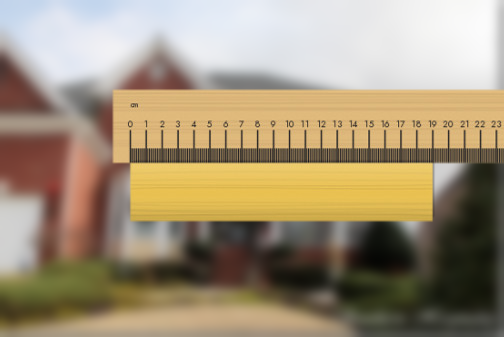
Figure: 19cm
